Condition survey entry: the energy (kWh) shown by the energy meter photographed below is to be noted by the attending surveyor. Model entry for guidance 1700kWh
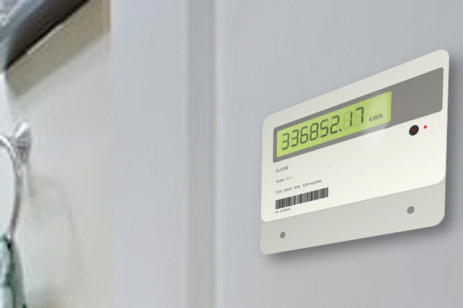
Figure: 336852.17kWh
